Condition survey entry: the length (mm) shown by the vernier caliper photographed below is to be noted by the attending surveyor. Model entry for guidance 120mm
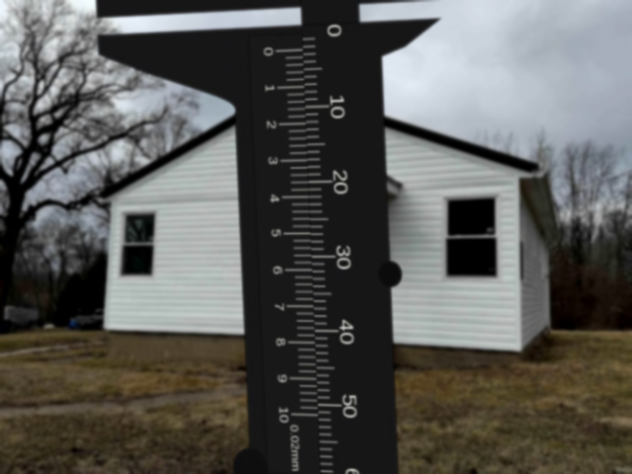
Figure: 2.4mm
